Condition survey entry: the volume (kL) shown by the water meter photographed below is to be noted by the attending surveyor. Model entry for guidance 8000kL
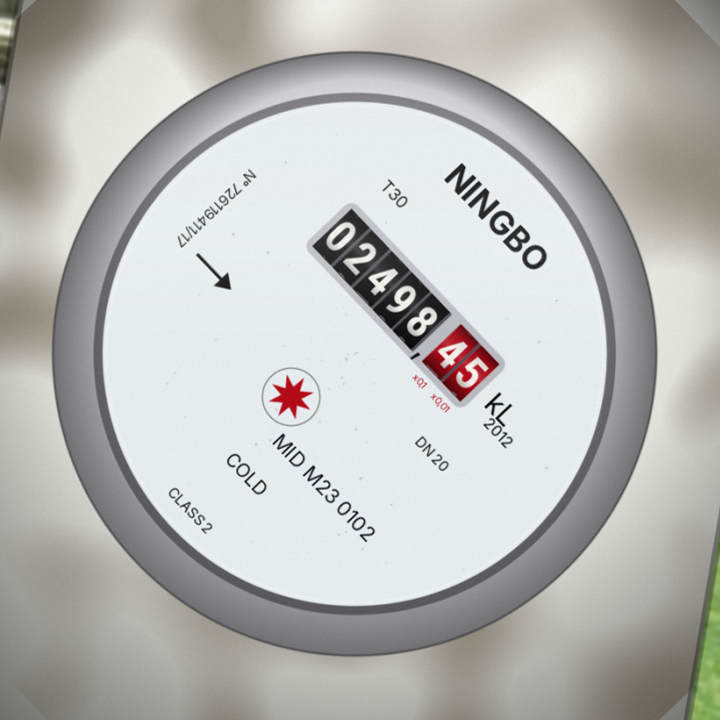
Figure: 2498.45kL
